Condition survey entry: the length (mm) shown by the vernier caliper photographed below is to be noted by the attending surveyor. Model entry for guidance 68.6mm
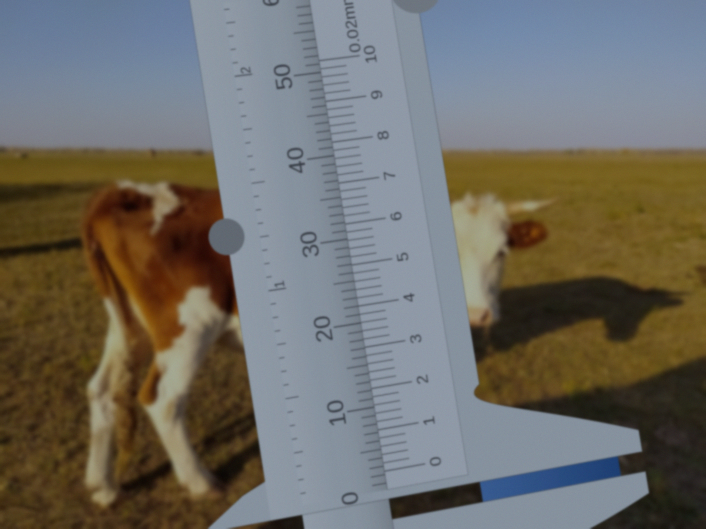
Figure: 2.4mm
